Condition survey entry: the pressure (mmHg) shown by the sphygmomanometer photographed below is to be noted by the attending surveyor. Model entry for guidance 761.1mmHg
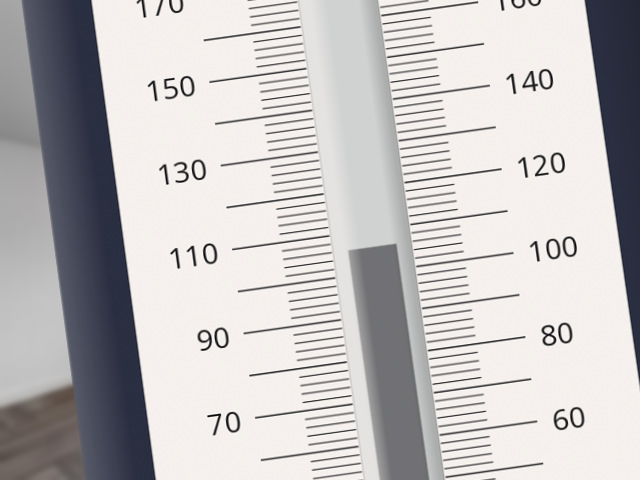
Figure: 106mmHg
